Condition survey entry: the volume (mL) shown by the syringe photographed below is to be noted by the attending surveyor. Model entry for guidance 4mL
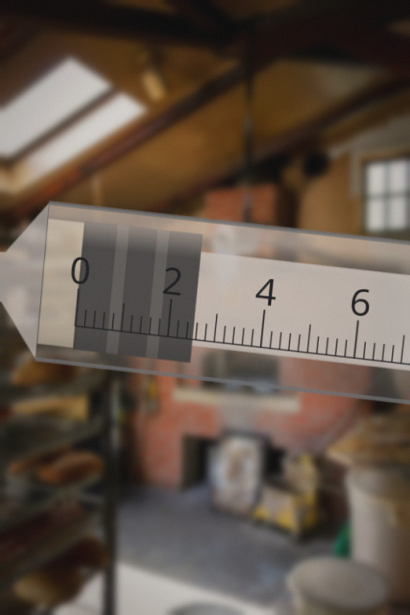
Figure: 0mL
